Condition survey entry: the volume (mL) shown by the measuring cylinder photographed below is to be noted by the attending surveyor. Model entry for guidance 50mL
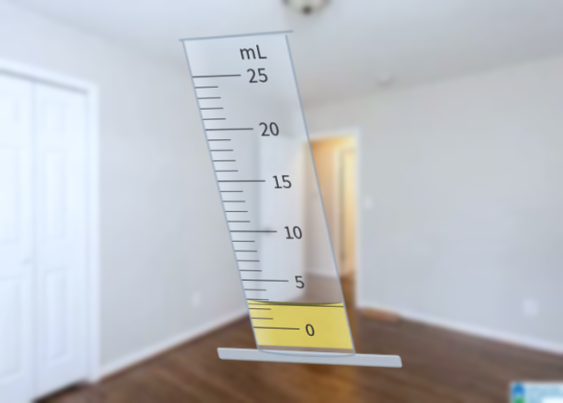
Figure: 2.5mL
